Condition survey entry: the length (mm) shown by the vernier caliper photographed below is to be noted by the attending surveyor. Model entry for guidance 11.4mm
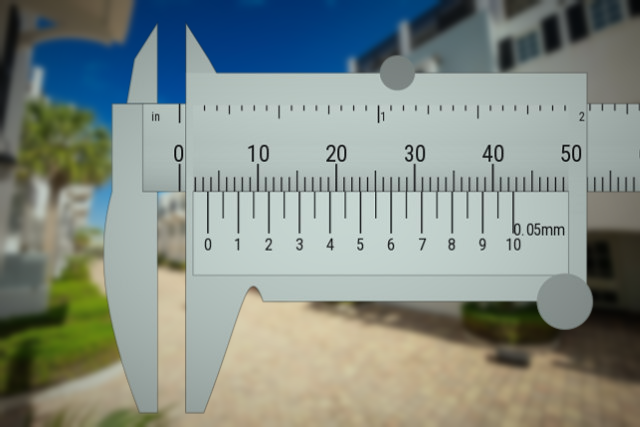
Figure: 3.6mm
